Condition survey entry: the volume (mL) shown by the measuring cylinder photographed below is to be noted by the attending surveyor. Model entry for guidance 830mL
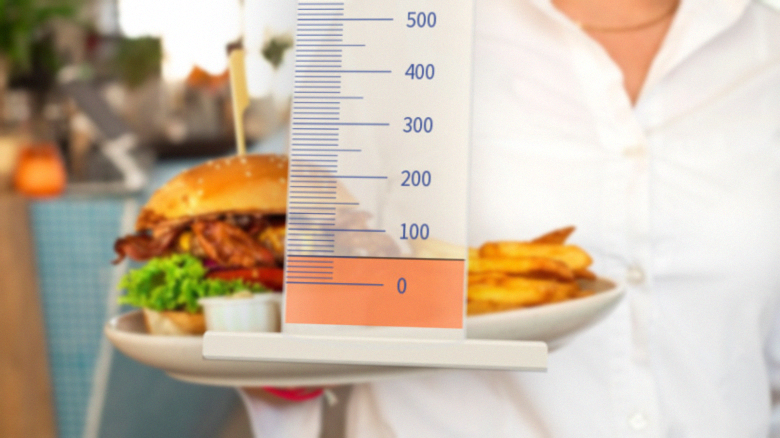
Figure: 50mL
